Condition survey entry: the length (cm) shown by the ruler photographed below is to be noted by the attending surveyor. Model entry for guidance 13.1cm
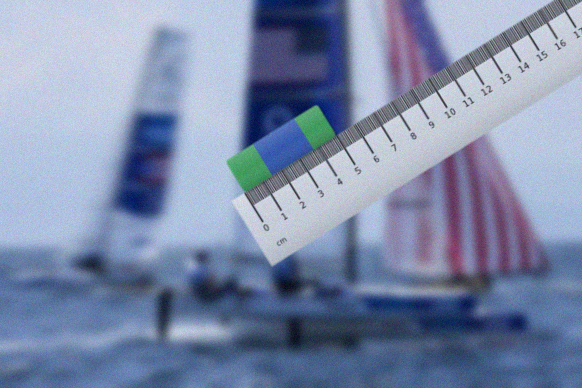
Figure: 5cm
